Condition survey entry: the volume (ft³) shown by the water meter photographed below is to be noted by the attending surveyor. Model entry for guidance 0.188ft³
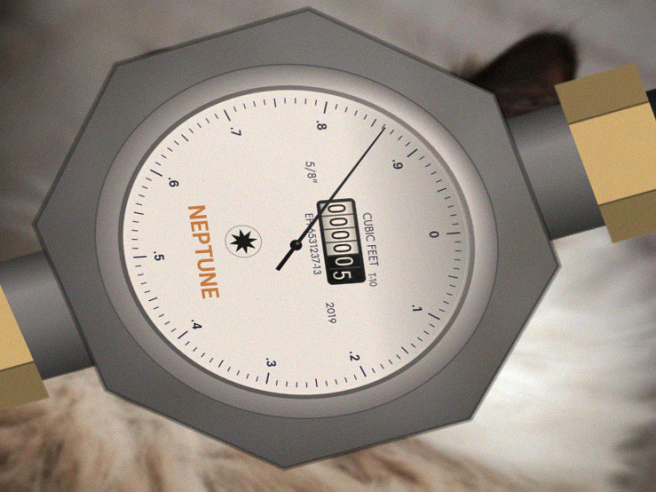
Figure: 4.86ft³
